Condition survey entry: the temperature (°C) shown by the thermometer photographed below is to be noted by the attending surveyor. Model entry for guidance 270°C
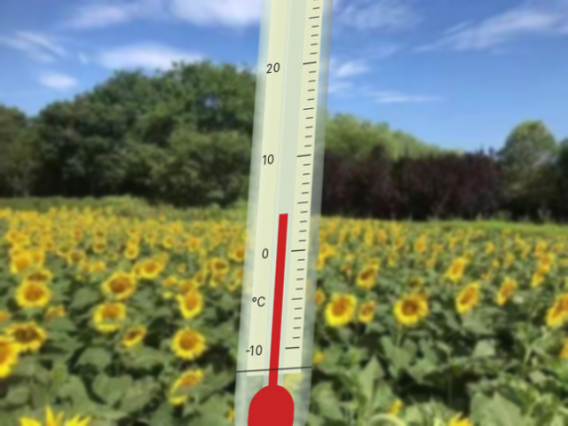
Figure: 4°C
